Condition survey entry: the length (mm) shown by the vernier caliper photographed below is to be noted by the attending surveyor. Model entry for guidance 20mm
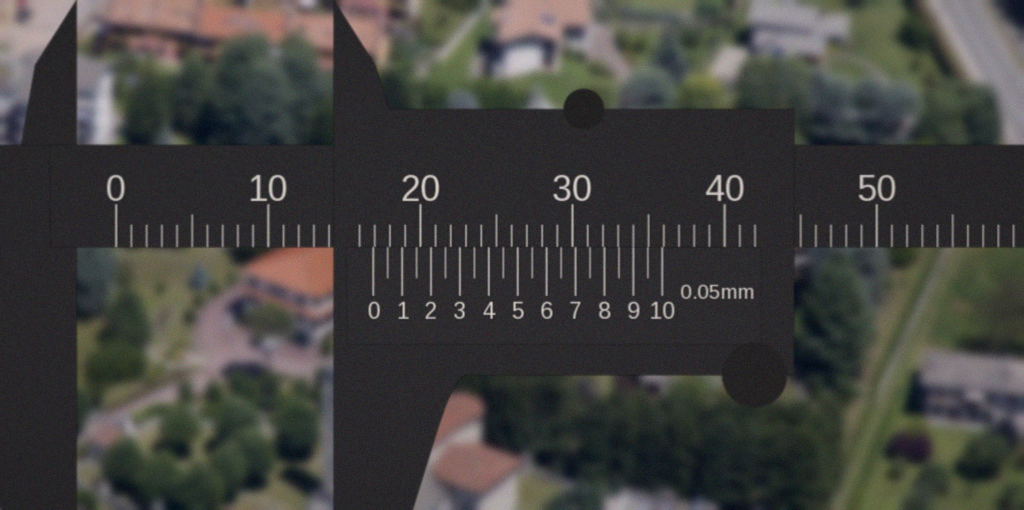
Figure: 16.9mm
